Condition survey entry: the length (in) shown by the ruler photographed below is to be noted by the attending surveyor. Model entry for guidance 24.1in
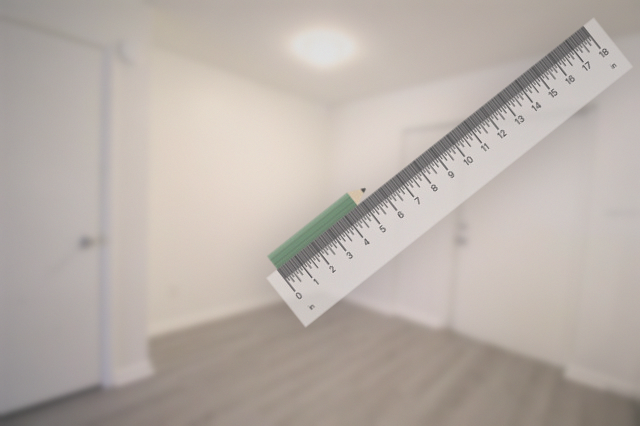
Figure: 5.5in
